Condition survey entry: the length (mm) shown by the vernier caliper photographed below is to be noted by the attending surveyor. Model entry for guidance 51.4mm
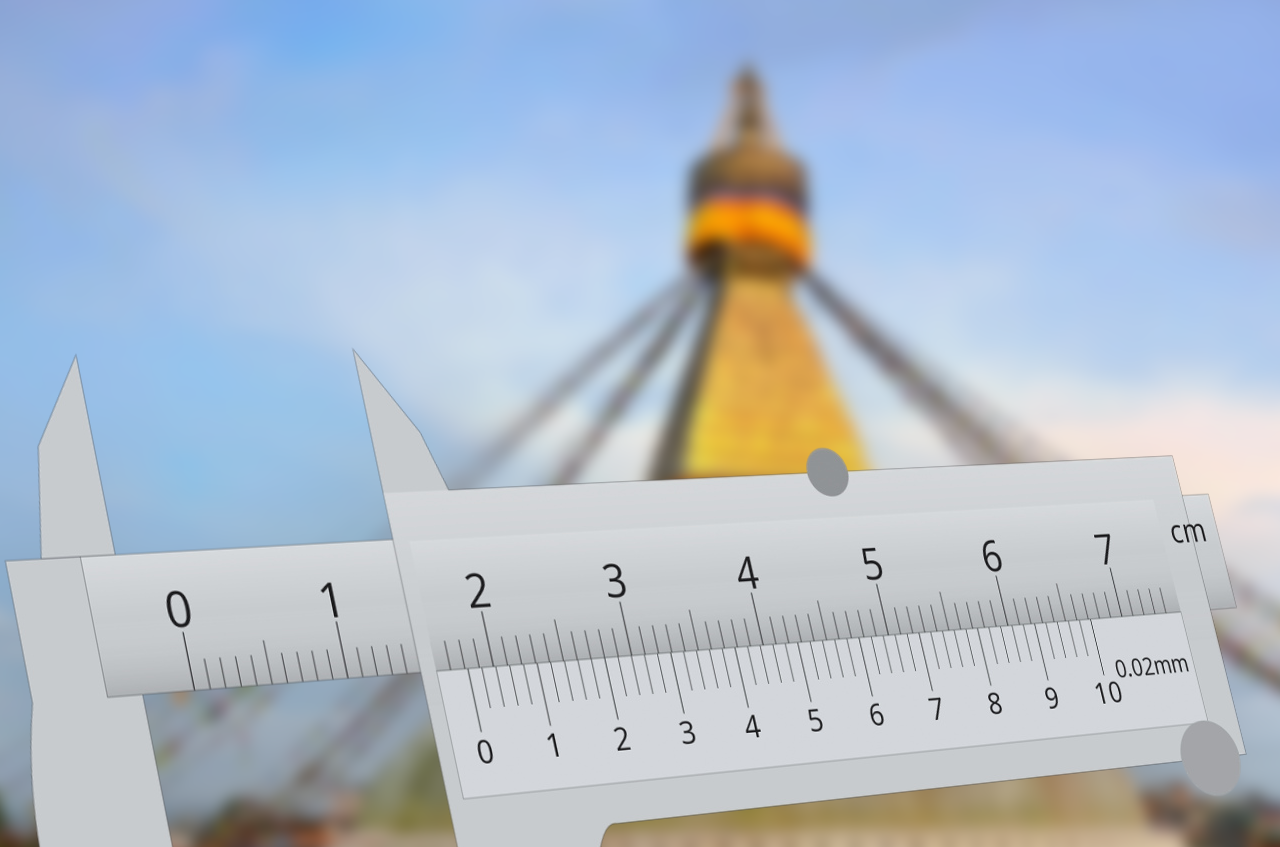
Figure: 18.2mm
